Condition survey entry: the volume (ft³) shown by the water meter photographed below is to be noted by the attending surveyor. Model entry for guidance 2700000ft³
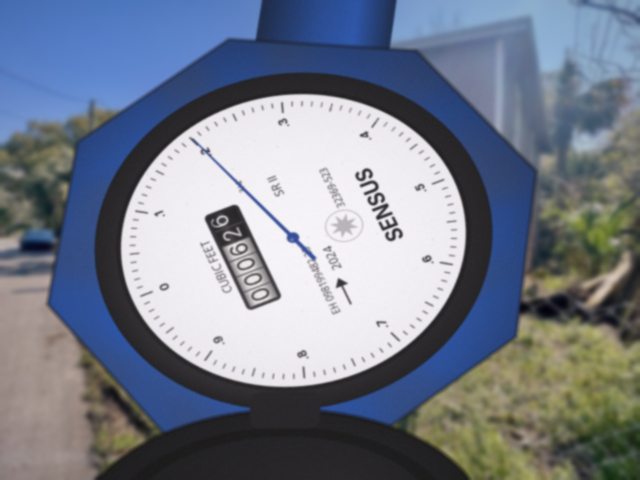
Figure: 626.20ft³
